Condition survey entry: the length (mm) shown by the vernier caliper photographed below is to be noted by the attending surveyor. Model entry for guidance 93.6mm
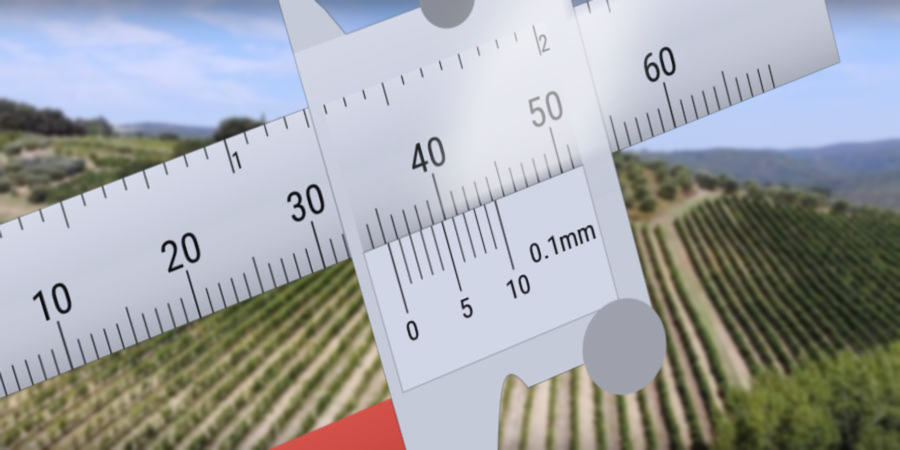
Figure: 35.2mm
